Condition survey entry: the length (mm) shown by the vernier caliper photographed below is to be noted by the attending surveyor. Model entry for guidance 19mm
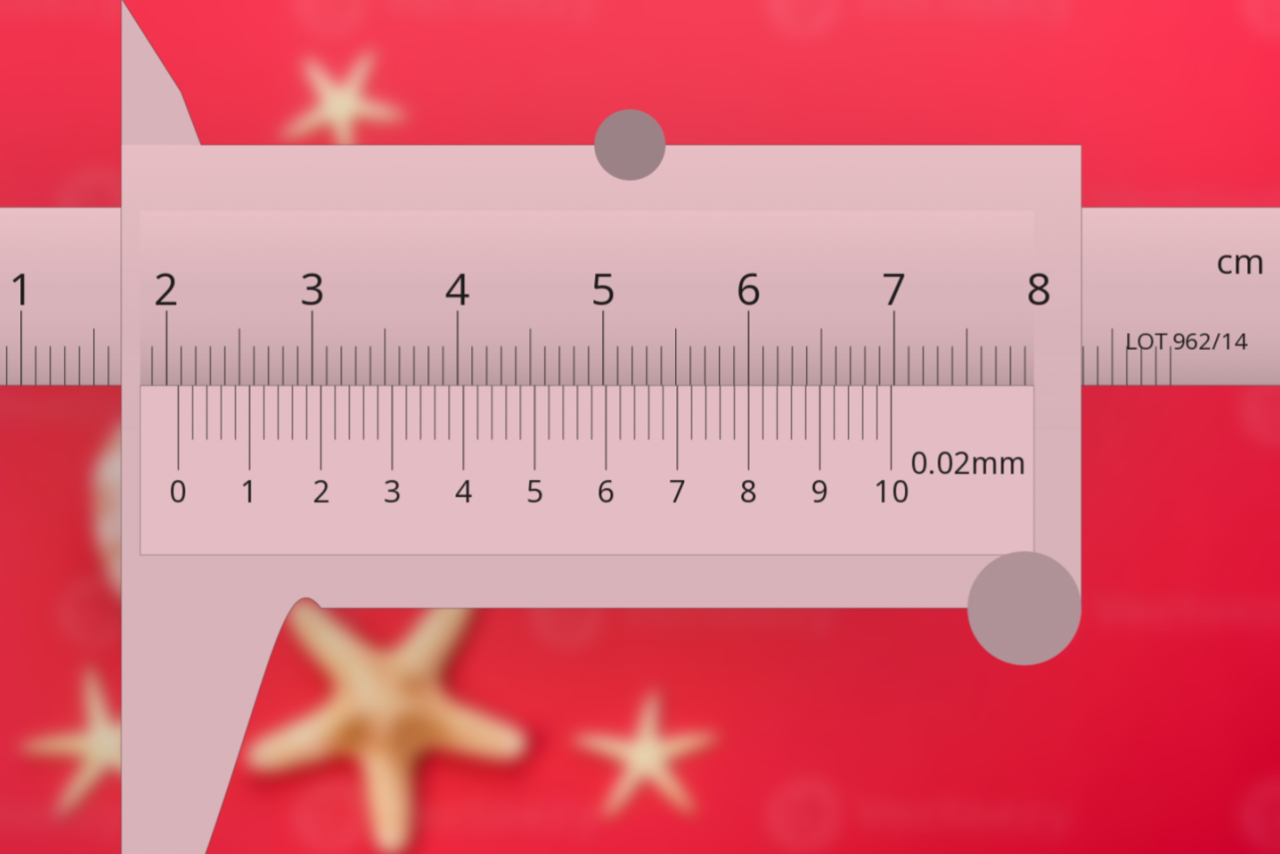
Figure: 20.8mm
